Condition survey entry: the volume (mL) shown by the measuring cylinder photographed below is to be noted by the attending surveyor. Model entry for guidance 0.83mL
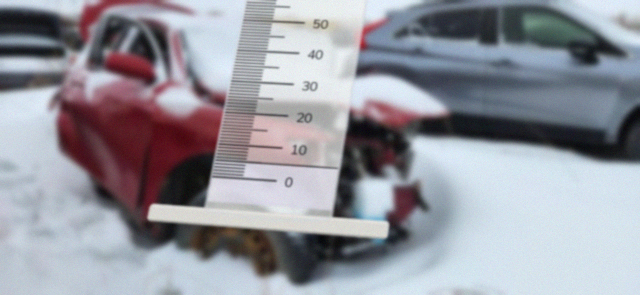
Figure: 5mL
